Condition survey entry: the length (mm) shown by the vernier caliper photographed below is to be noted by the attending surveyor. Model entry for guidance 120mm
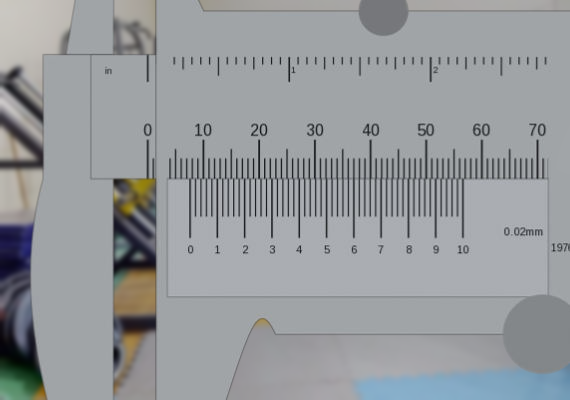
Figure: 7.6mm
